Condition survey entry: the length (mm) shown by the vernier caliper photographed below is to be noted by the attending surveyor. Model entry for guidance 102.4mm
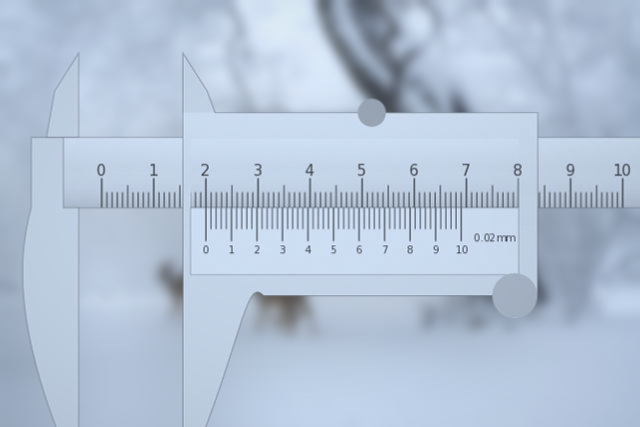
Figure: 20.0mm
